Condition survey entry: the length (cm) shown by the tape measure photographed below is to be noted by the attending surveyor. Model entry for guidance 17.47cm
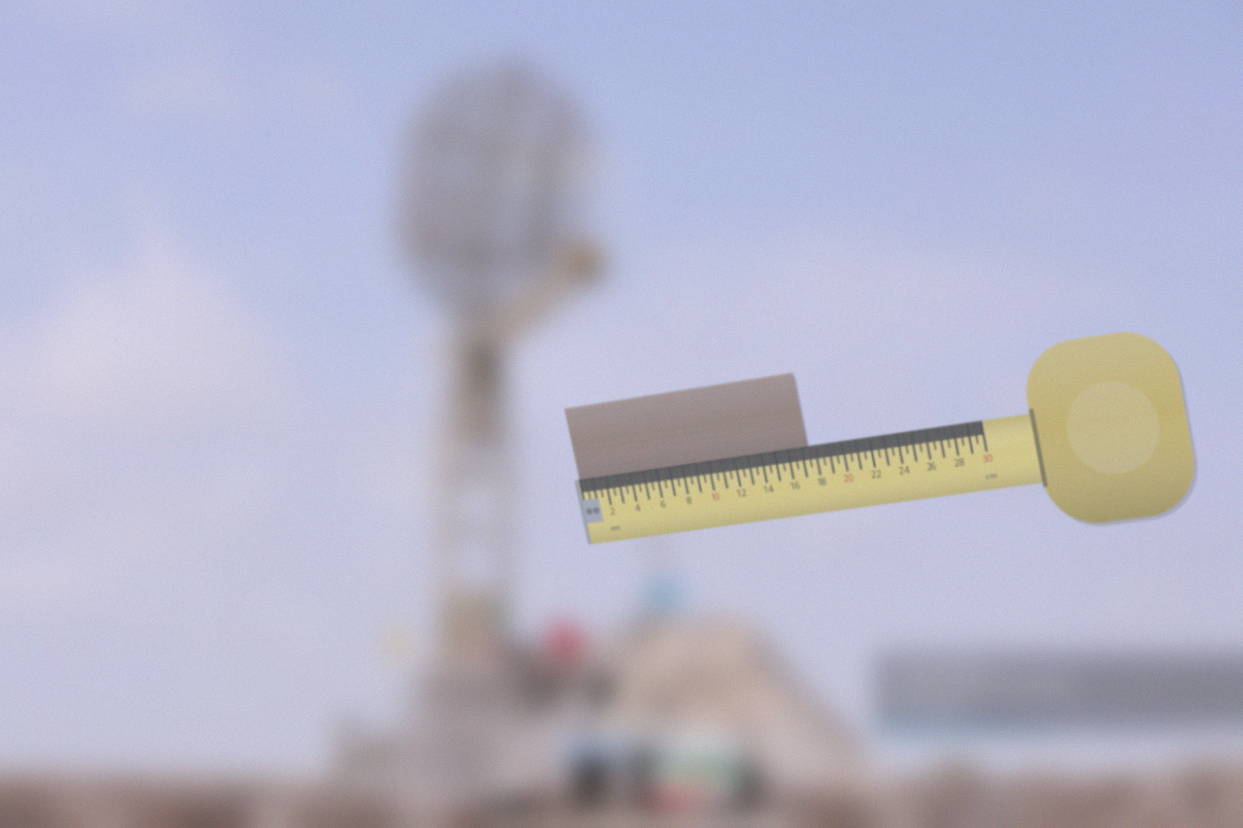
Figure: 17.5cm
